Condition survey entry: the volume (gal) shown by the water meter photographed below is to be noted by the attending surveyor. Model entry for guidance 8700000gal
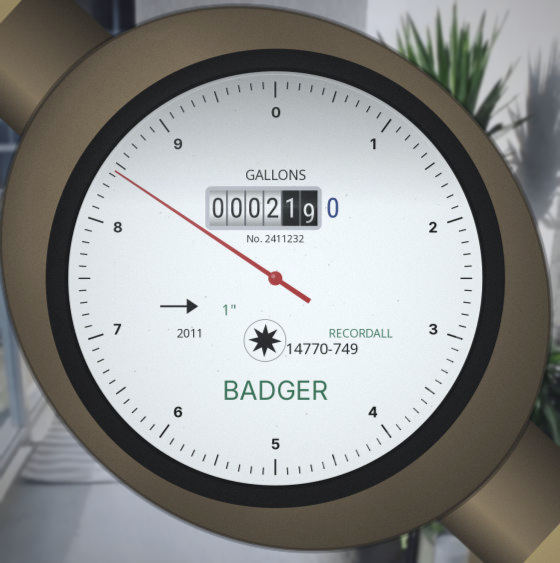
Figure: 2188.4gal
